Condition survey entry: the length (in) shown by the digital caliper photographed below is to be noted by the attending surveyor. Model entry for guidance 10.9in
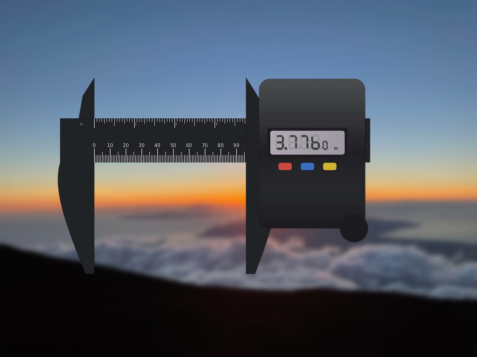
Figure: 3.7760in
